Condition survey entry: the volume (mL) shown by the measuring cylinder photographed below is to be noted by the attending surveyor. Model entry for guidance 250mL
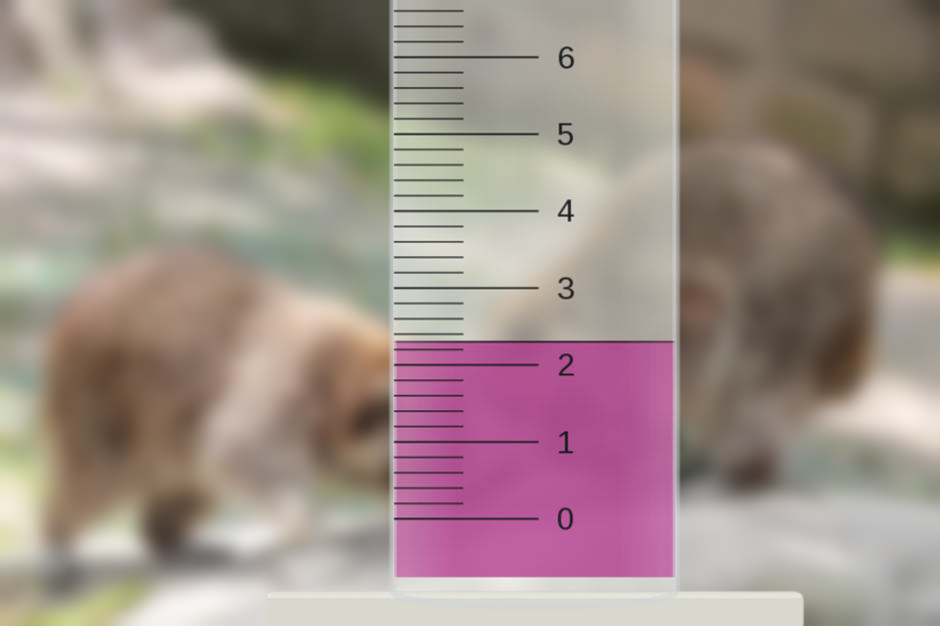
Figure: 2.3mL
